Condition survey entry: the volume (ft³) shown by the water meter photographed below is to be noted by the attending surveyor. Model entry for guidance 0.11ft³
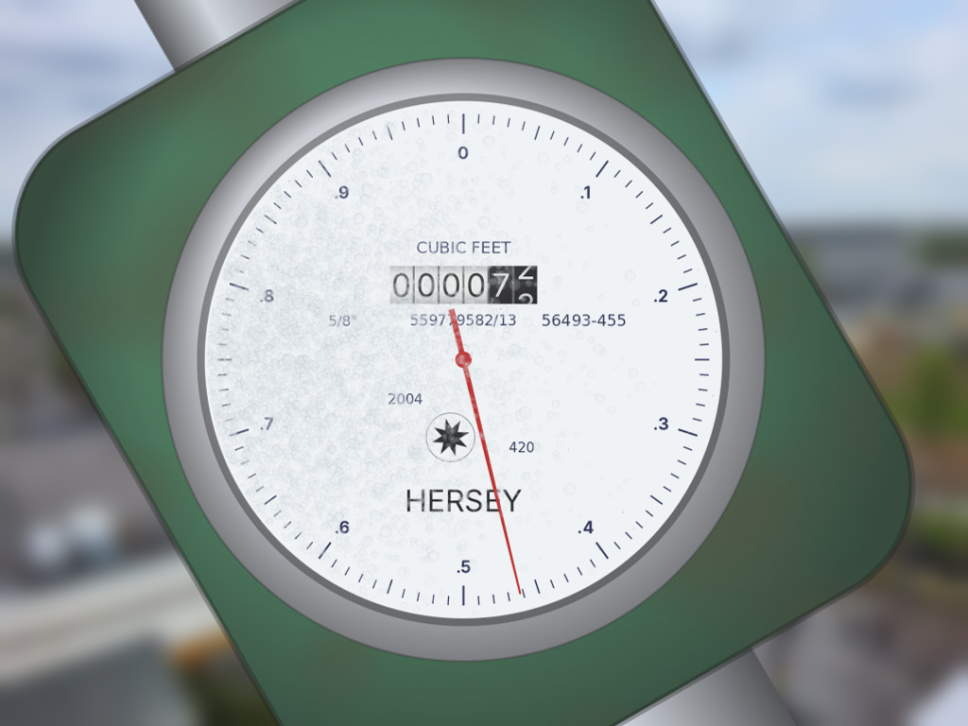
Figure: 72.46ft³
